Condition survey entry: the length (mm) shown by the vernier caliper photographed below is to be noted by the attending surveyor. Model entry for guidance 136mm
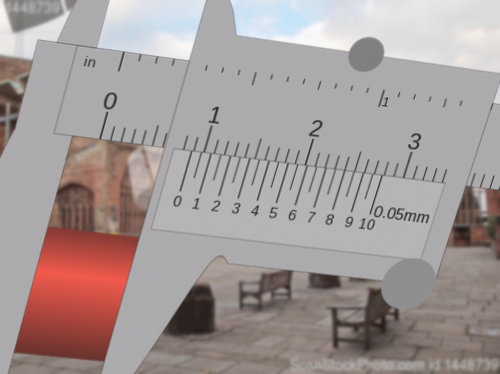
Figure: 8.8mm
